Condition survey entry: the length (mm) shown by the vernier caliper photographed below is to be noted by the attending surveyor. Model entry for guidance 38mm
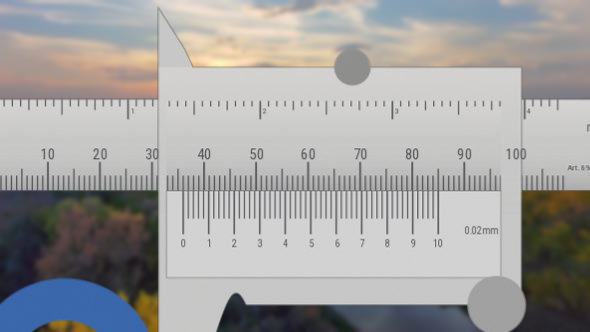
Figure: 36.0mm
